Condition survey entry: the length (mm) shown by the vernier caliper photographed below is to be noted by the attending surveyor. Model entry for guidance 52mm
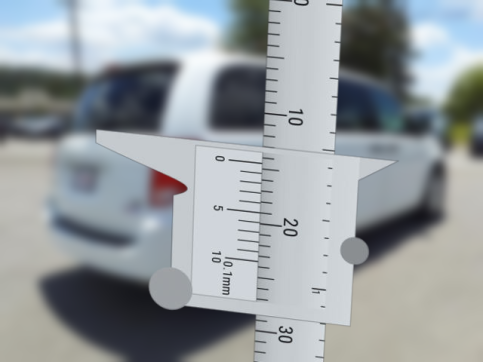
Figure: 14.5mm
